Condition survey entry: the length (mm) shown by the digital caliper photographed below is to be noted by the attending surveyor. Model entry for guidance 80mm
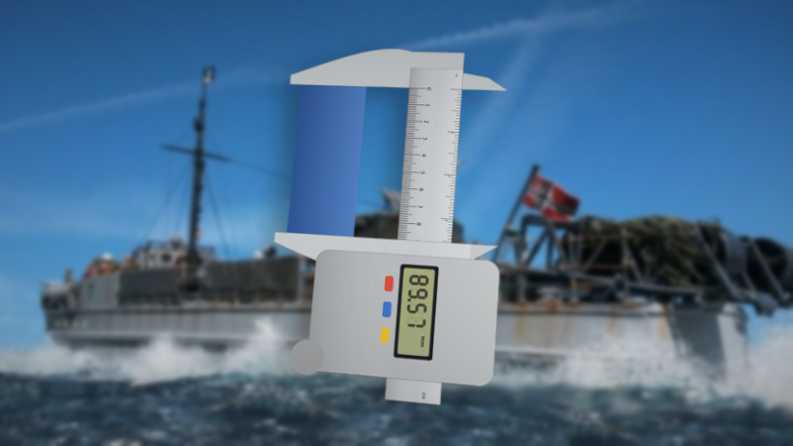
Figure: 89.57mm
